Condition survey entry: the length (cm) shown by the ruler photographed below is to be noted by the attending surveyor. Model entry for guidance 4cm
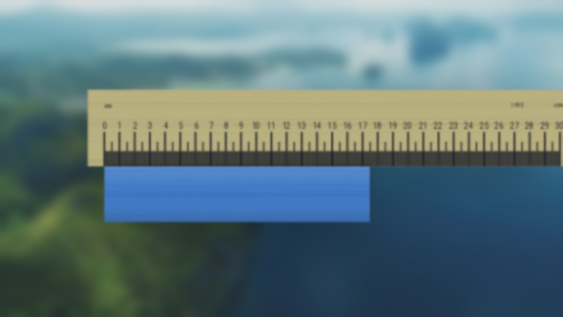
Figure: 17.5cm
